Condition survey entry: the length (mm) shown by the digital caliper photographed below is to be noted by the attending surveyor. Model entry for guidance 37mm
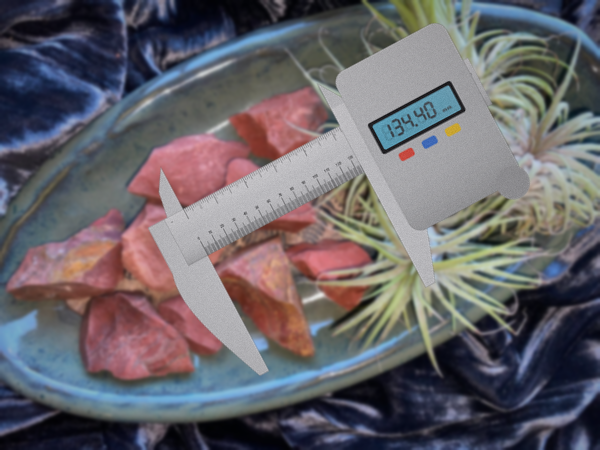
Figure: 134.40mm
